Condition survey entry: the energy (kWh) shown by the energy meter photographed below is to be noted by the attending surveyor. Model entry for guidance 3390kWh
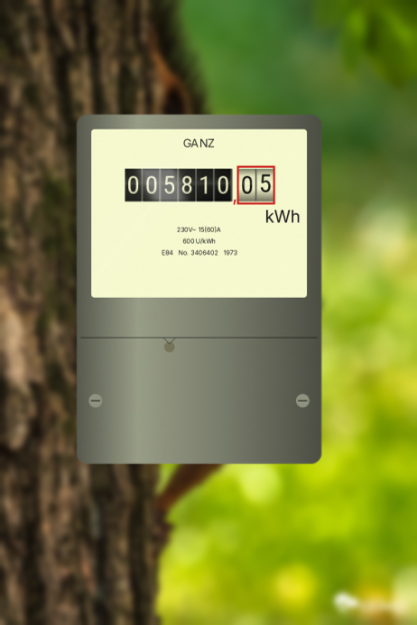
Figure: 5810.05kWh
